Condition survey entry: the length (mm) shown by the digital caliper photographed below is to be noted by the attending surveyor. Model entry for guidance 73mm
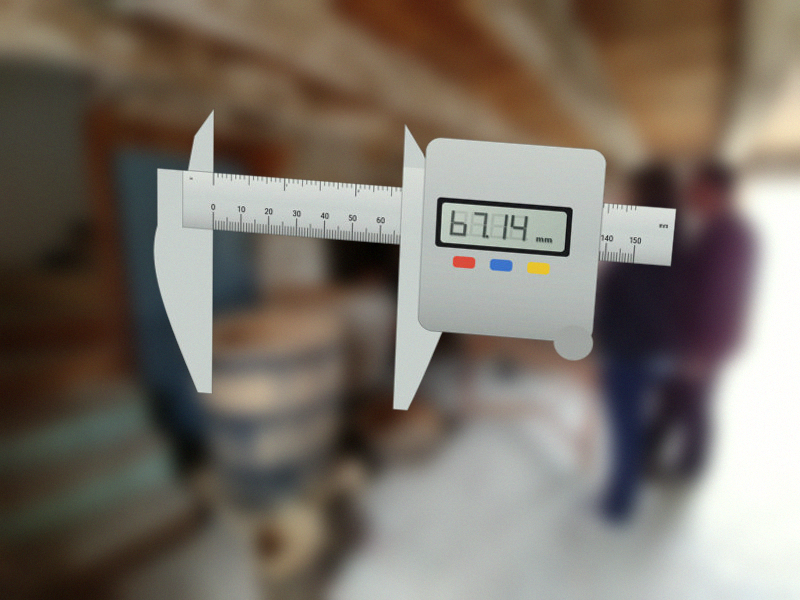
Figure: 67.14mm
